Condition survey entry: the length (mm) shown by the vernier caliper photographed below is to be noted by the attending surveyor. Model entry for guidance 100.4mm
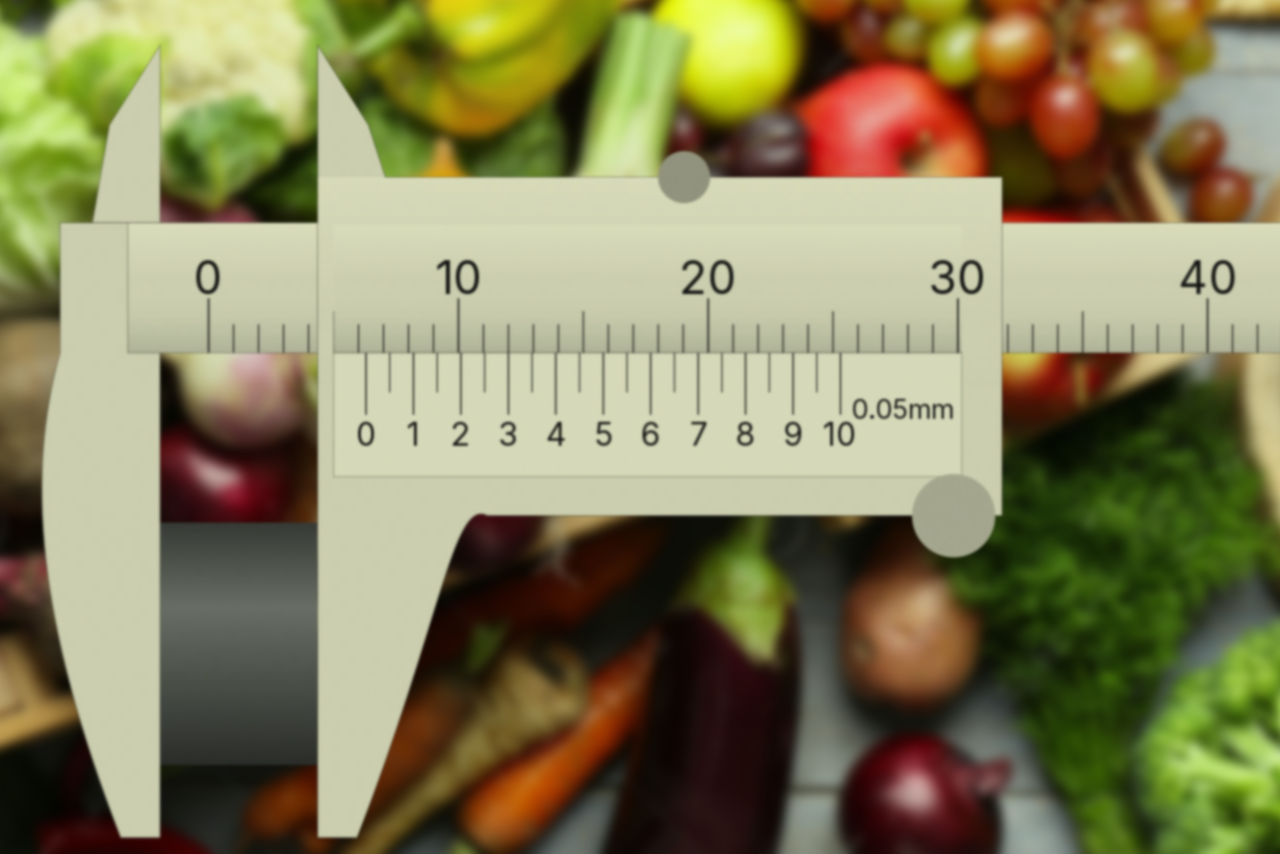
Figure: 6.3mm
